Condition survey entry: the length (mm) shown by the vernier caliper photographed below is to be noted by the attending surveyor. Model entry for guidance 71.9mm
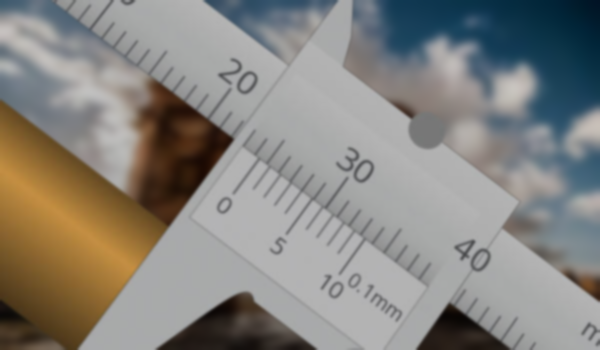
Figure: 24.4mm
